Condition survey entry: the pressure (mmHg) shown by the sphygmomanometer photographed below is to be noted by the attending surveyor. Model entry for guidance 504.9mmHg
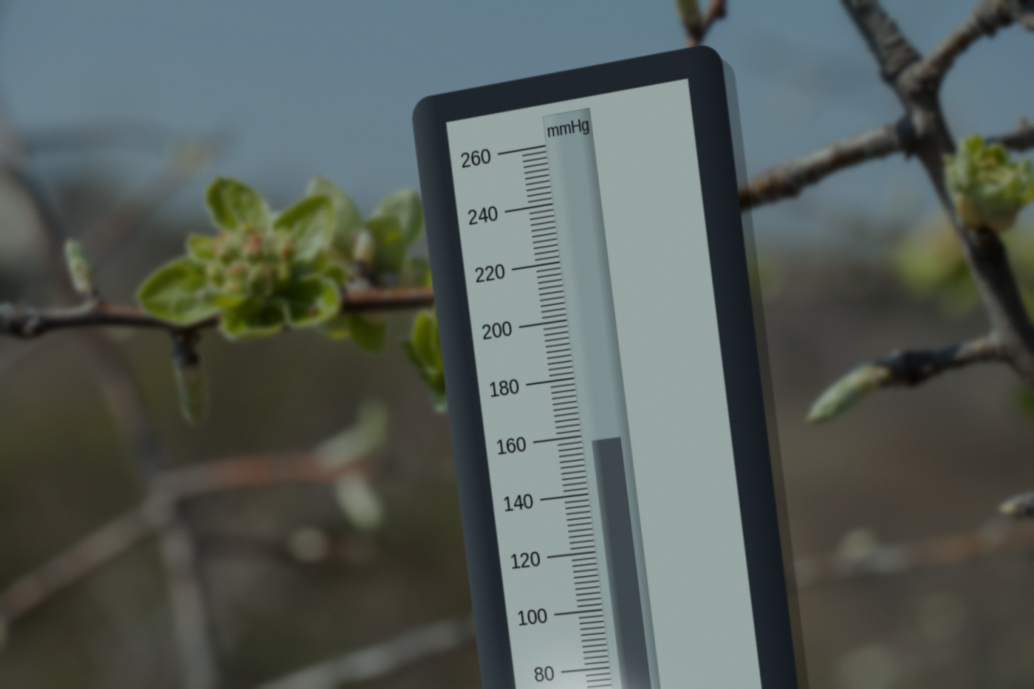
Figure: 158mmHg
